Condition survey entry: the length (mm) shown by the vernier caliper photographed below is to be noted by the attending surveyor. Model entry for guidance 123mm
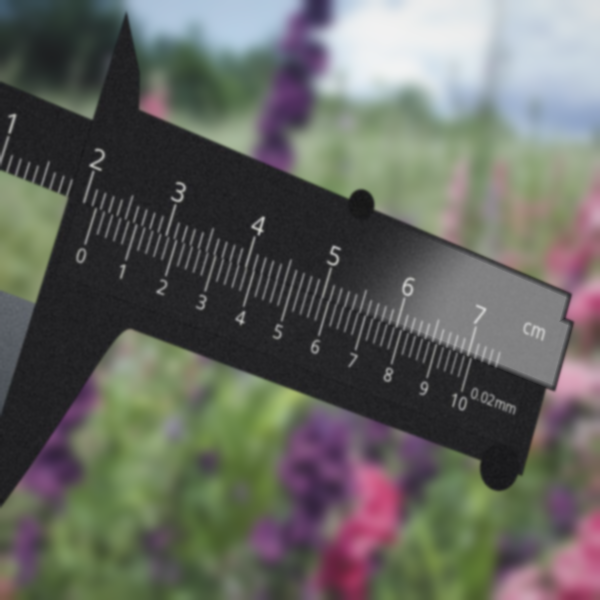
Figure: 21.5mm
